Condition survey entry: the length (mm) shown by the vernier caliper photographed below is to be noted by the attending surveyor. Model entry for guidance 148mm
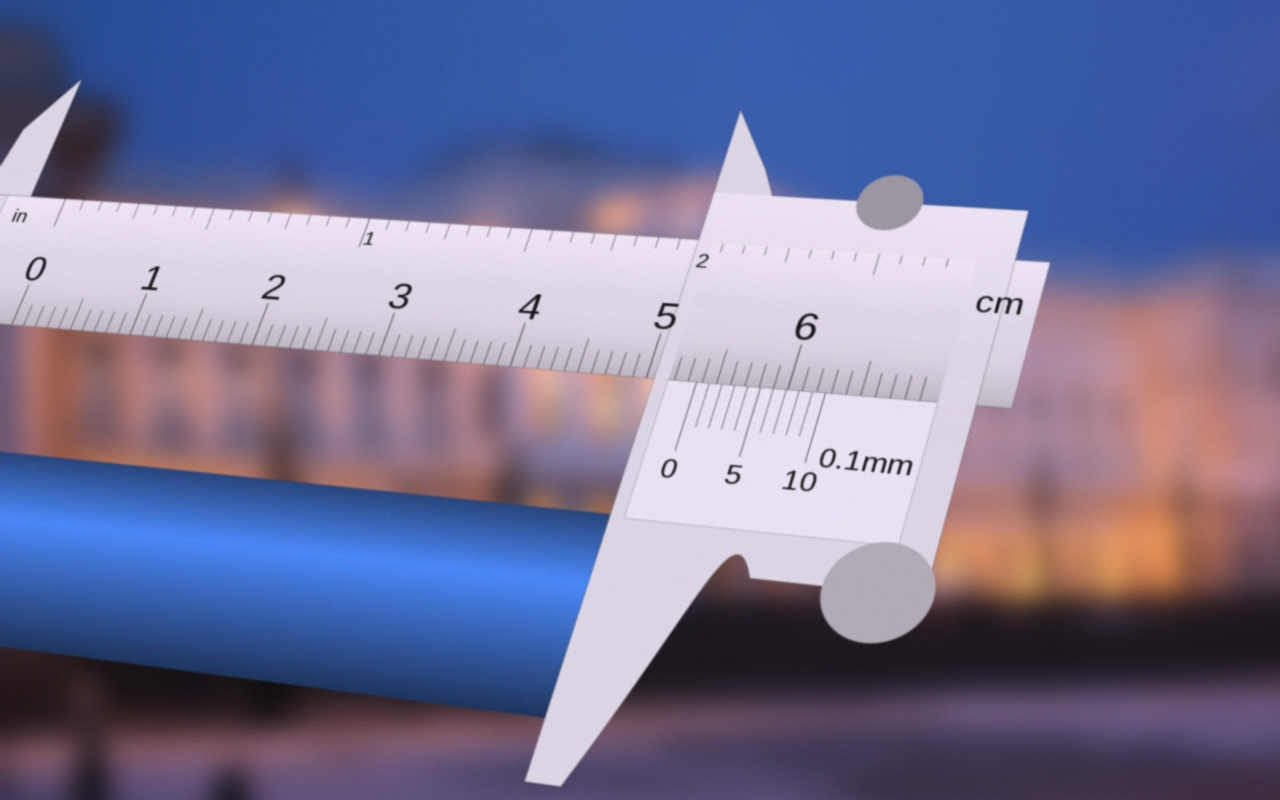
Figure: 53.6mm
